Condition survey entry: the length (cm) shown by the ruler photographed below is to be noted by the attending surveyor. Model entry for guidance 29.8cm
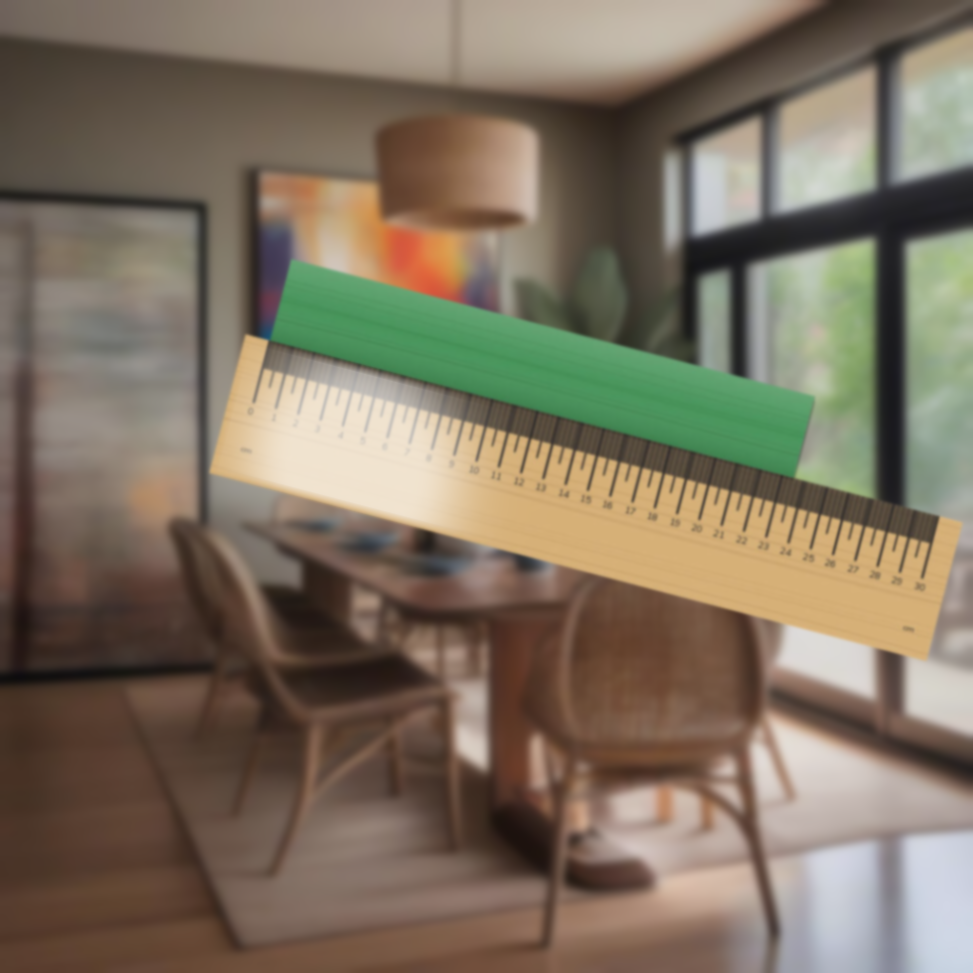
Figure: 23.5cm
